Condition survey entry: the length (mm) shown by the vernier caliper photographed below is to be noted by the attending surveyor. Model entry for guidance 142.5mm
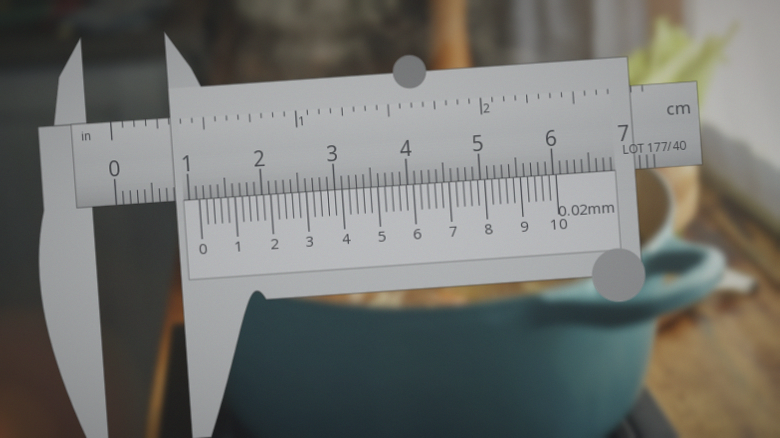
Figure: 11.4mm
